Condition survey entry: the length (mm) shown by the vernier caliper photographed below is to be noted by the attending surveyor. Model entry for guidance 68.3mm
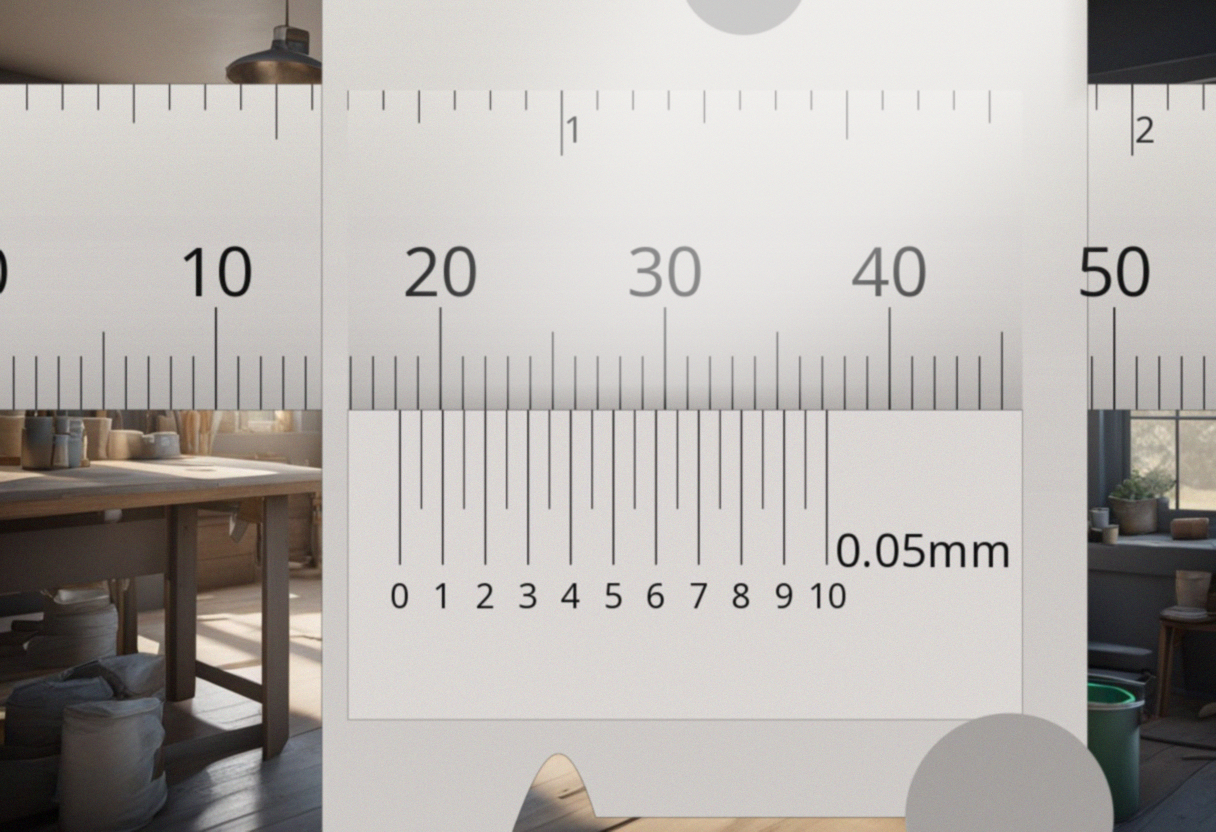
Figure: 18.2mm
